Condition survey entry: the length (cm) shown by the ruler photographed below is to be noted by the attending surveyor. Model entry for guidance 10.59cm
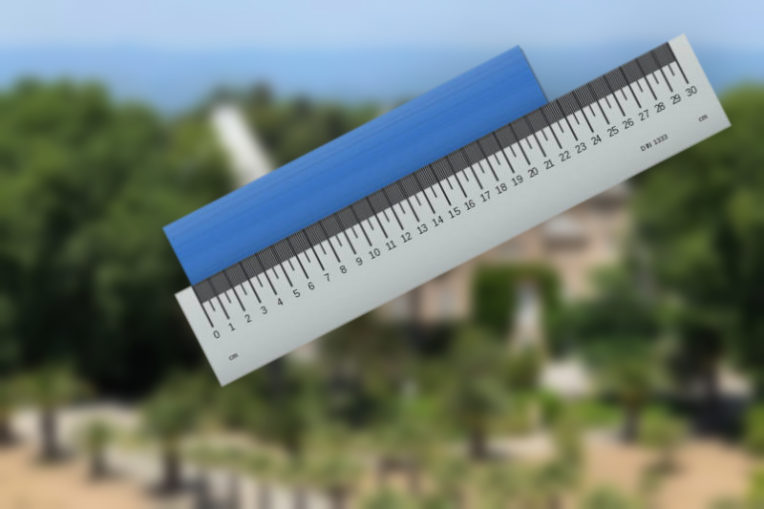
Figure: 22.5cm
